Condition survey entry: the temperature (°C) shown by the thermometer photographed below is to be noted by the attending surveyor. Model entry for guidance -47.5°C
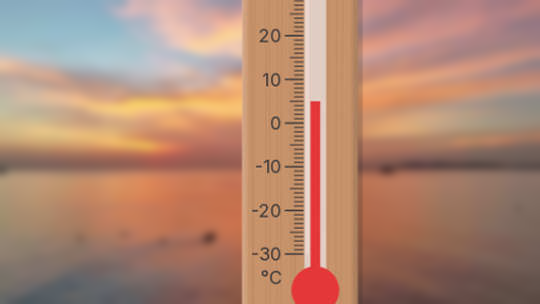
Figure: 5°C
